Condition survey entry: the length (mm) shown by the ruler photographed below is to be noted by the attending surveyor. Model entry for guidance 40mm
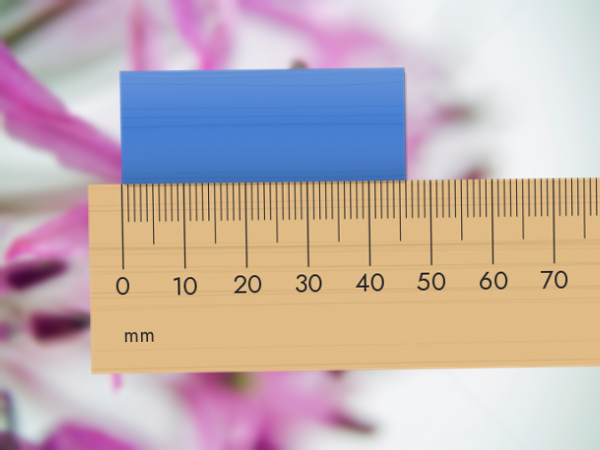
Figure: 46mm
